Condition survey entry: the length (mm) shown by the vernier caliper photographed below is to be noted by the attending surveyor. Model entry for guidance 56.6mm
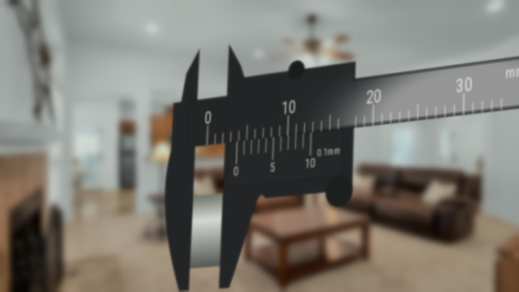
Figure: 3.8mm
